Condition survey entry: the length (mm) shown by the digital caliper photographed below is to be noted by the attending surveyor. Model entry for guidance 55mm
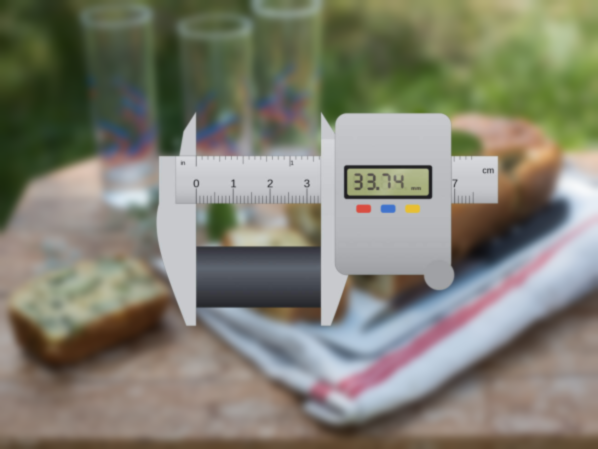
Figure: 33.74mm
